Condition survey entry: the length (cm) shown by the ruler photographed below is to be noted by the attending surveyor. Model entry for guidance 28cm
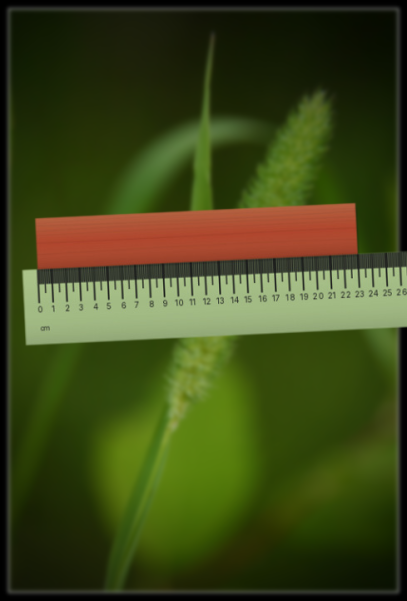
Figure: 23cm
